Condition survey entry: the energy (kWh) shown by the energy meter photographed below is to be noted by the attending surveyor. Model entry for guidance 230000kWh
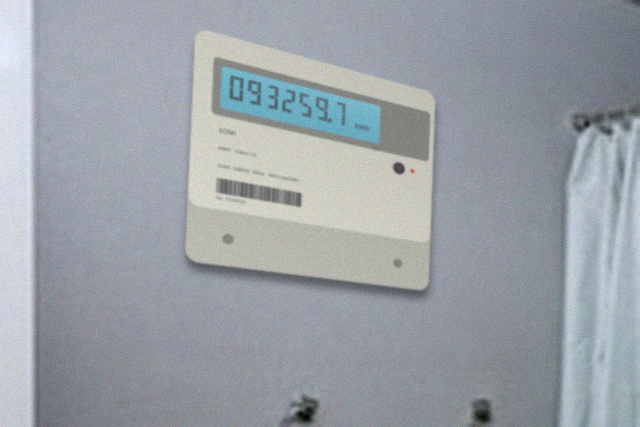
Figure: 93259.7kWh
